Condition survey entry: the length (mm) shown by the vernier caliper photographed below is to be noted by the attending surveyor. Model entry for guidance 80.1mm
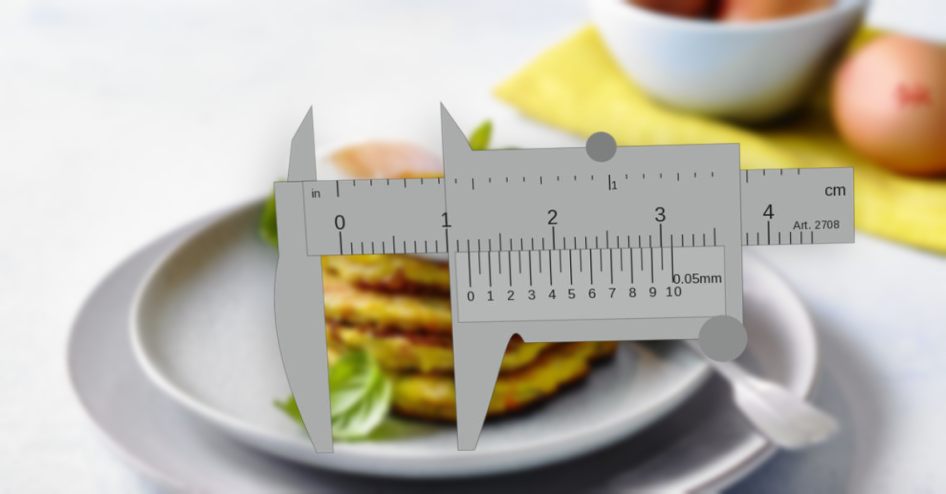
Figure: 12.0mm
